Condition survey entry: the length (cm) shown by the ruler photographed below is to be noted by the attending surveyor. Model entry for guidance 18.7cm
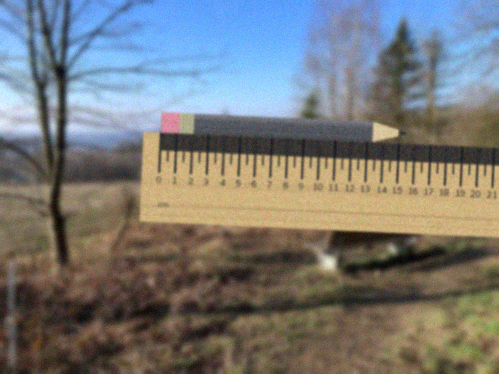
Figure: 15.5cm
